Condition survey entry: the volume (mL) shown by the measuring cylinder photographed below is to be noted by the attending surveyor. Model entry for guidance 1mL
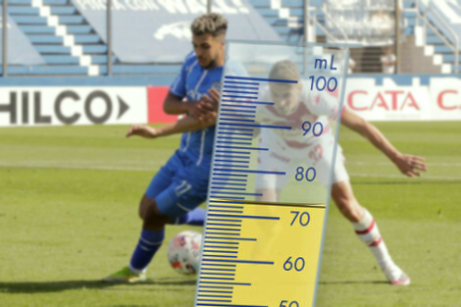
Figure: 73mL
